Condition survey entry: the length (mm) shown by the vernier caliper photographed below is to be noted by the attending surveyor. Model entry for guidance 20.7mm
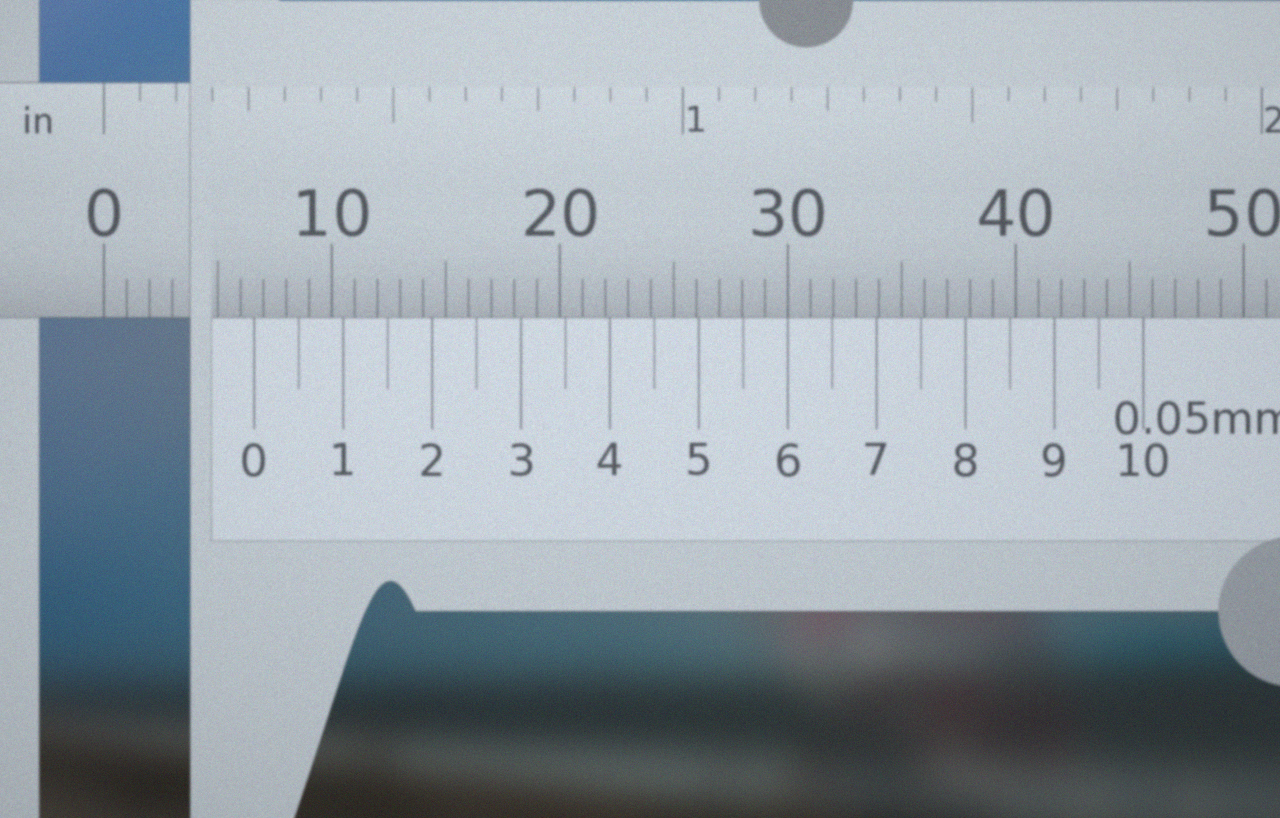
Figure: 6.6mm
